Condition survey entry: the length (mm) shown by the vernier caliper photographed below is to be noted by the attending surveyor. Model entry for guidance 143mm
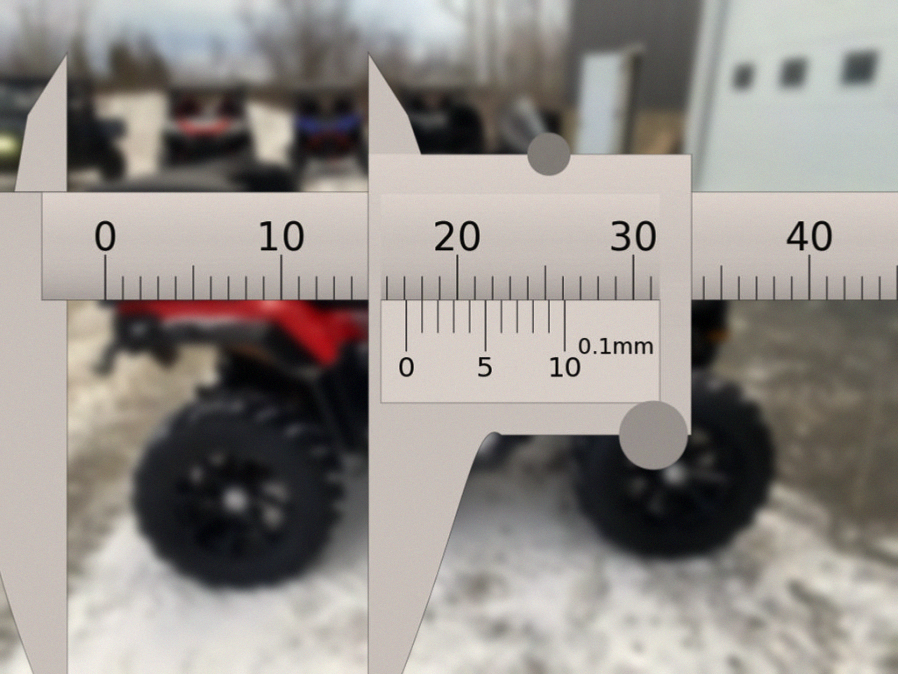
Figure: 17.1mm
